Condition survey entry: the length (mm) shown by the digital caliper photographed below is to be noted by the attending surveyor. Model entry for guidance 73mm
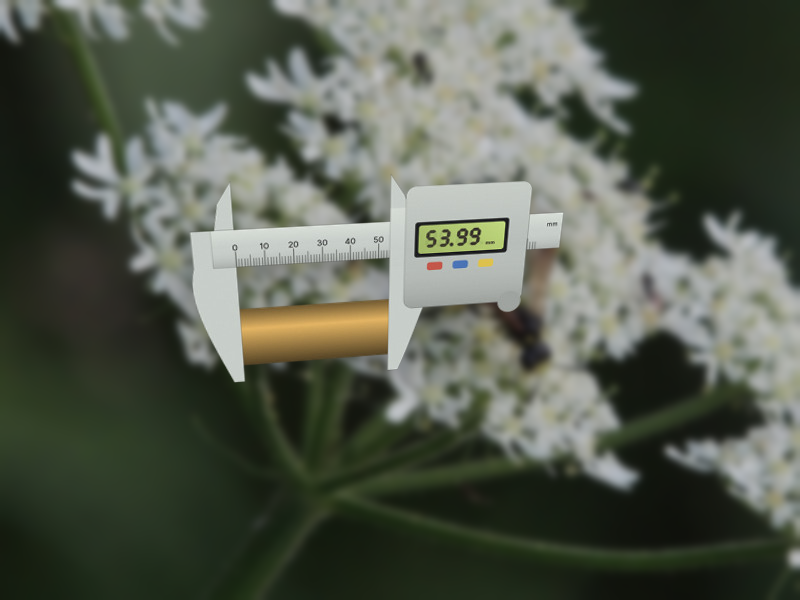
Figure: 53.99mm
